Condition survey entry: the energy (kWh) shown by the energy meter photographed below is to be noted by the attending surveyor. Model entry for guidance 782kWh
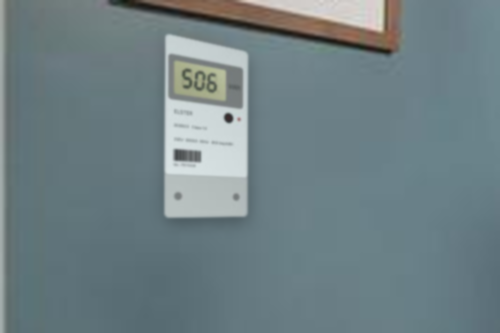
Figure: 506kWh
